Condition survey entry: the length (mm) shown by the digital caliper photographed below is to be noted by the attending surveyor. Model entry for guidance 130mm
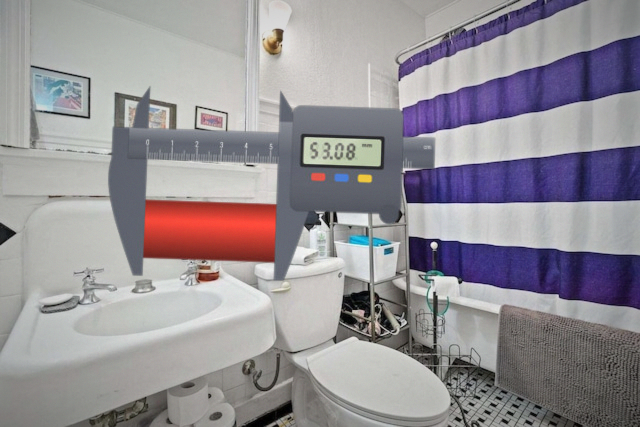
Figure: 53.08mm
